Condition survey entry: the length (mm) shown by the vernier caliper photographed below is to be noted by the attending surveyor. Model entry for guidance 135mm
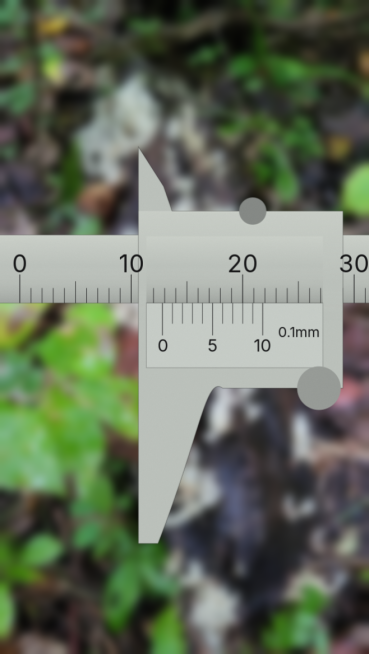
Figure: 12.8mm
